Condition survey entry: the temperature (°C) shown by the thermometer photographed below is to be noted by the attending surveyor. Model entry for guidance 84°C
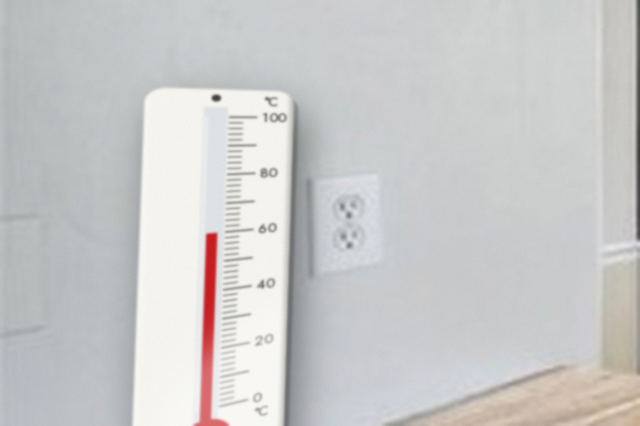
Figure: 60°C
